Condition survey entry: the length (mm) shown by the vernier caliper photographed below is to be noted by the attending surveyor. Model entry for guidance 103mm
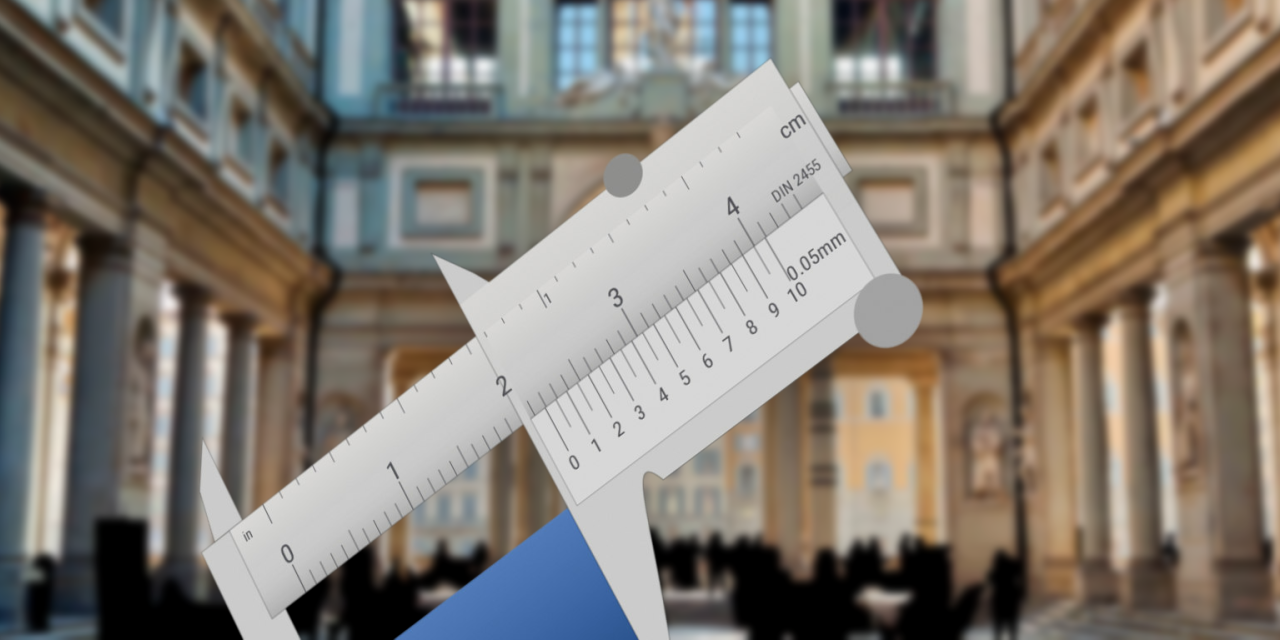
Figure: 21.9mm
